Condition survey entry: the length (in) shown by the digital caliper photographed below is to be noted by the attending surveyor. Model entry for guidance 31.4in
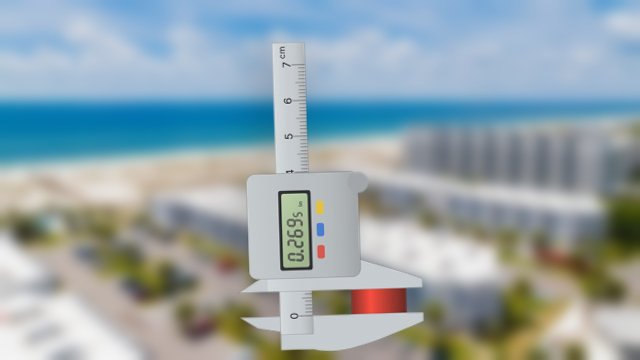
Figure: 0.2695in
